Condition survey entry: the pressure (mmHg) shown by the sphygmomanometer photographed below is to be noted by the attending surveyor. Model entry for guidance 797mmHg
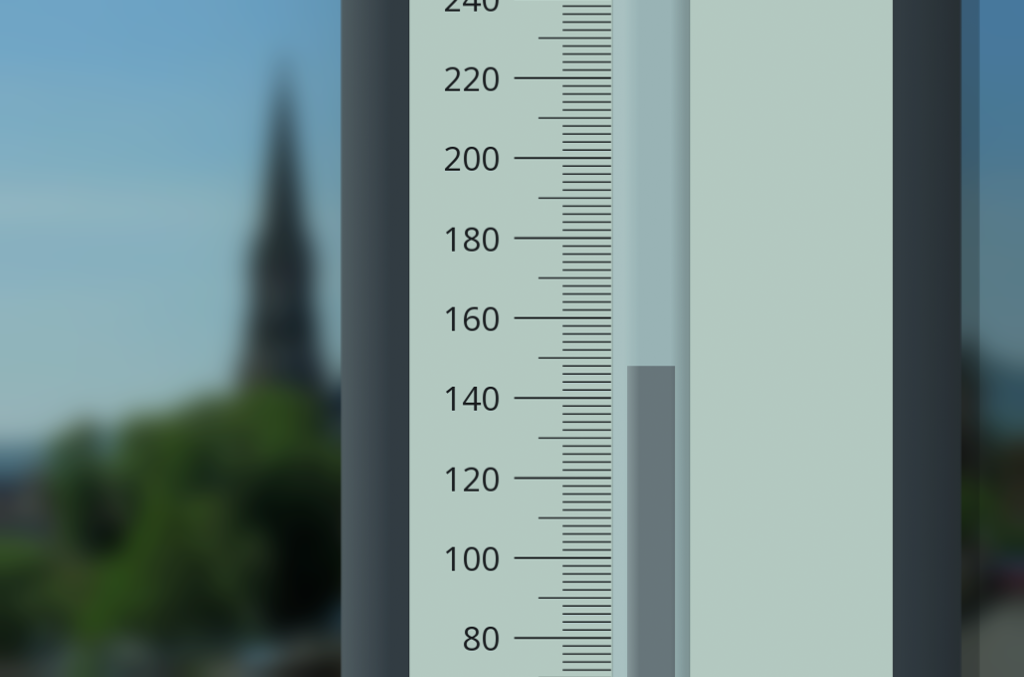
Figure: 148mmHg
